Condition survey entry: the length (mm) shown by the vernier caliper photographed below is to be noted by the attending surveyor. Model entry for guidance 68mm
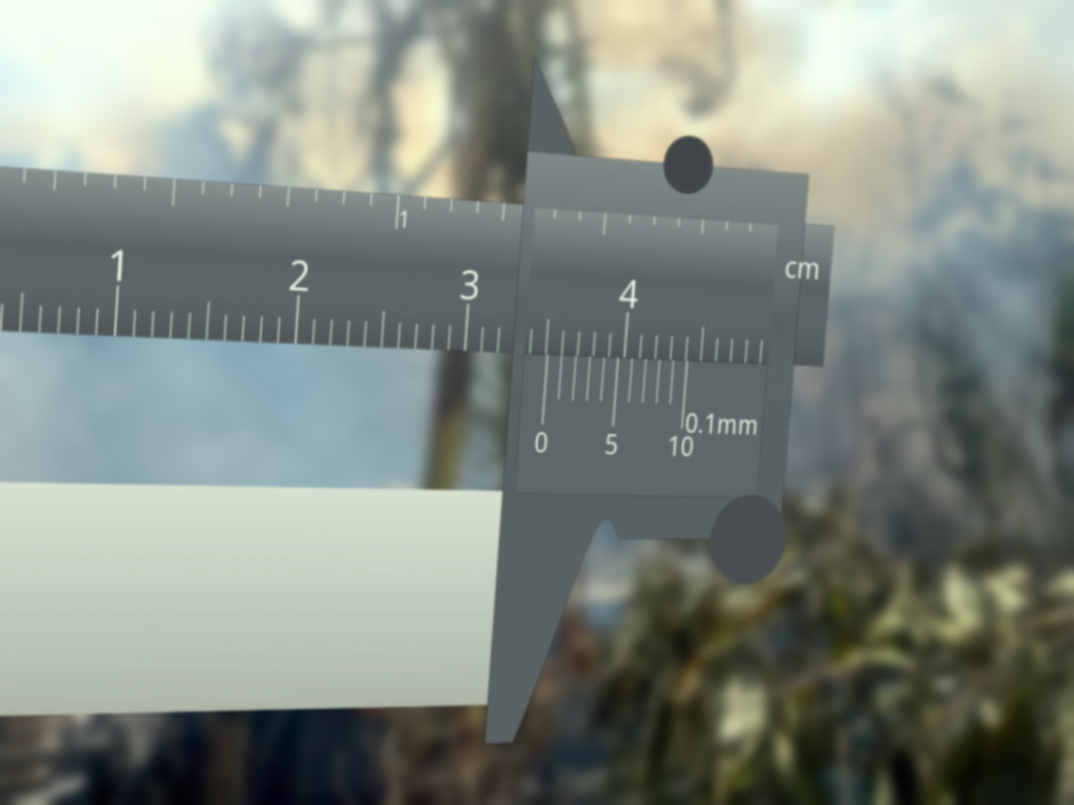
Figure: 35.1mm
